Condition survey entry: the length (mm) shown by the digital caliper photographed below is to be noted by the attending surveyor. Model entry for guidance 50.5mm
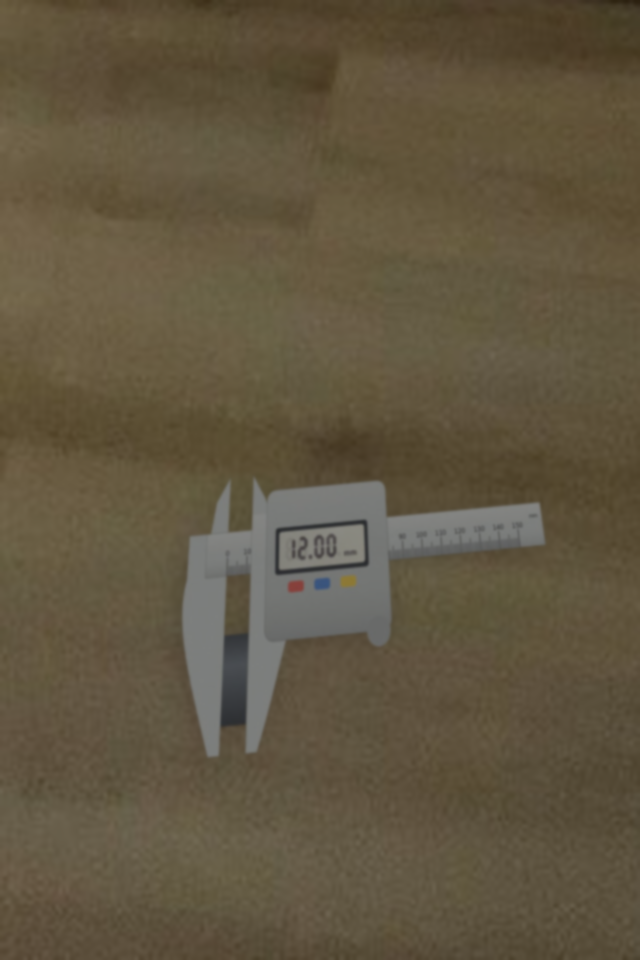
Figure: 12.00mm
